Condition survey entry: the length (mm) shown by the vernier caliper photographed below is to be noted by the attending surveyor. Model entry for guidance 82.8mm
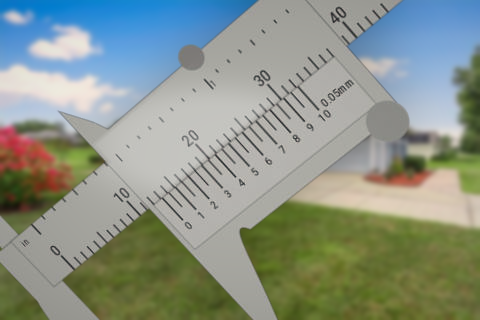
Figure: 13.2mm
